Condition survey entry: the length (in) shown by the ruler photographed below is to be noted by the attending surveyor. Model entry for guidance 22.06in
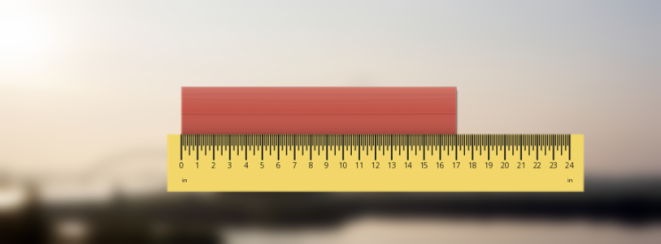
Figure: 17in
